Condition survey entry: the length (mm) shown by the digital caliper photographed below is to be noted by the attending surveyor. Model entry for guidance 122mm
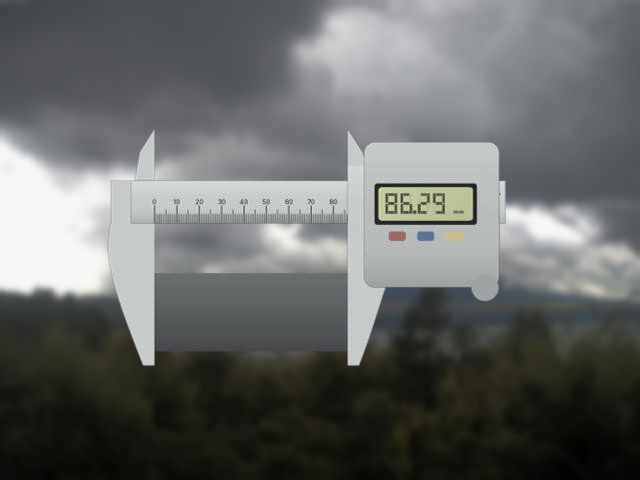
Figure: 86.29mm
